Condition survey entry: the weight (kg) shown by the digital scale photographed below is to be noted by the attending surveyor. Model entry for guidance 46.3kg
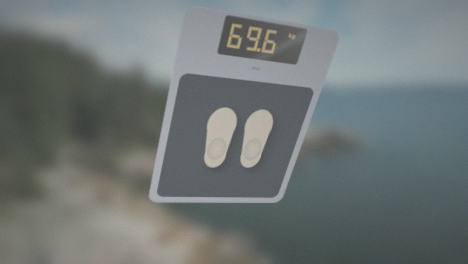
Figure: 69.6kg
